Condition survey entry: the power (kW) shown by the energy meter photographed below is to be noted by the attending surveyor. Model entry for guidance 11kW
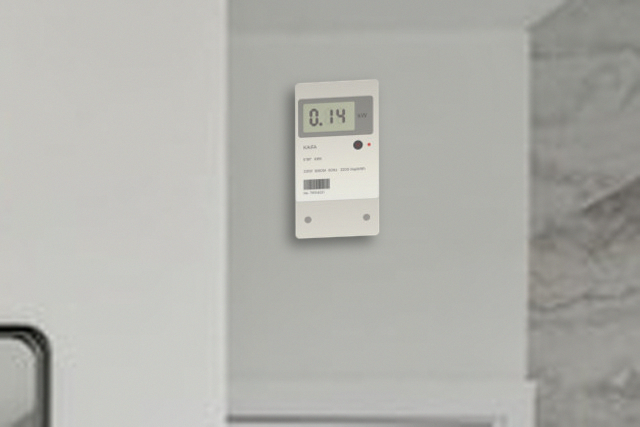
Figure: 0.14kW
